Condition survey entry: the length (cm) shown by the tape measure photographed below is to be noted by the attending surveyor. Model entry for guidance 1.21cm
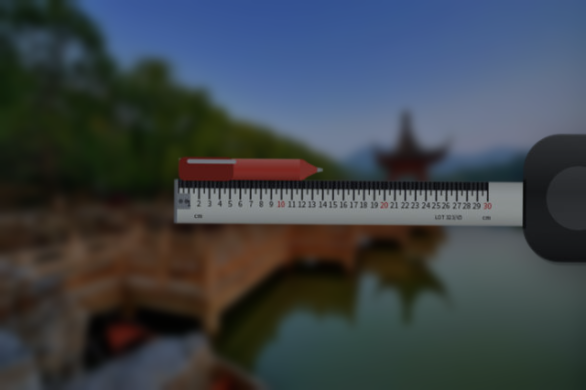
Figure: 14cm
